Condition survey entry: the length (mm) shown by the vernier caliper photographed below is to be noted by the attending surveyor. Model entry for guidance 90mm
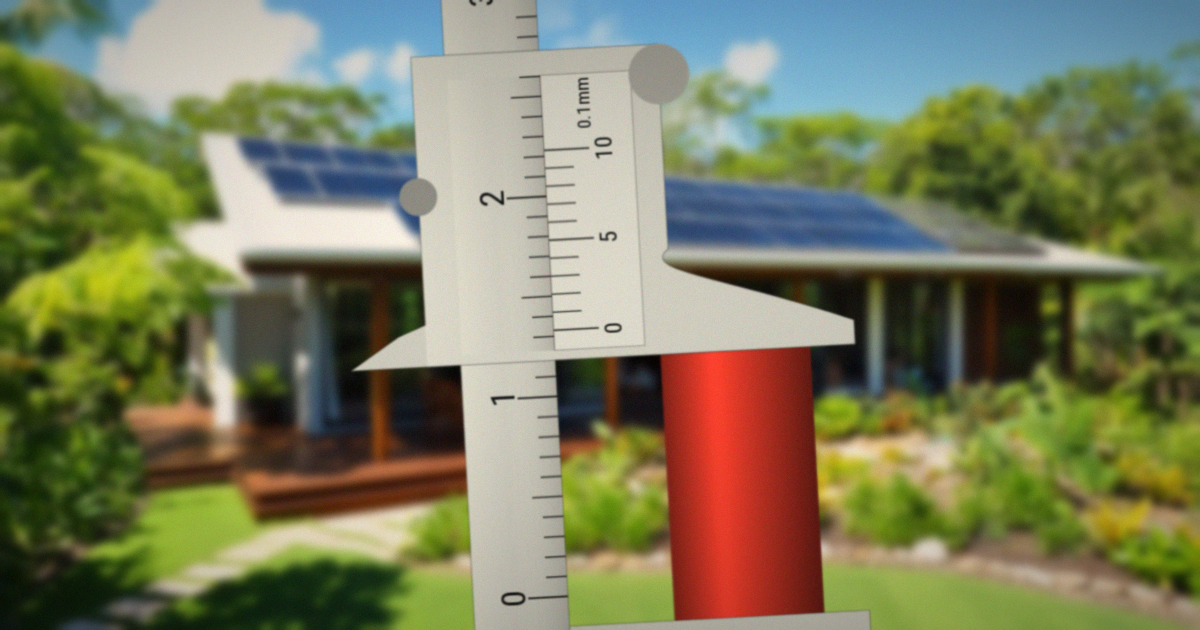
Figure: 13.3mm
